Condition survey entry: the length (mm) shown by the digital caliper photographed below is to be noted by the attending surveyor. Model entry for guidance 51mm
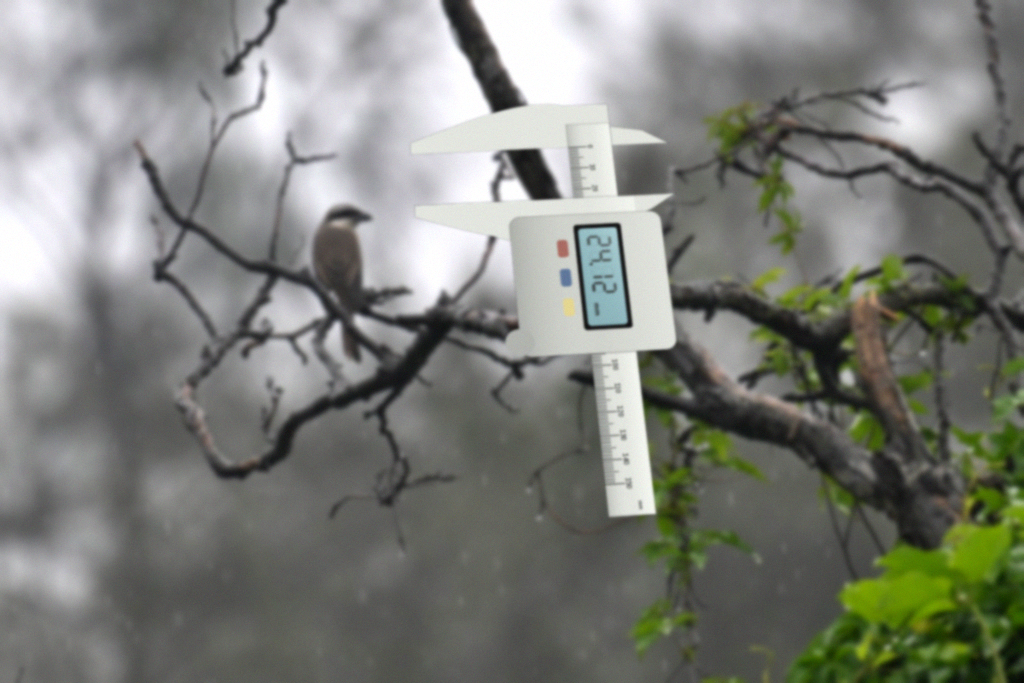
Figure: 24.12mm
